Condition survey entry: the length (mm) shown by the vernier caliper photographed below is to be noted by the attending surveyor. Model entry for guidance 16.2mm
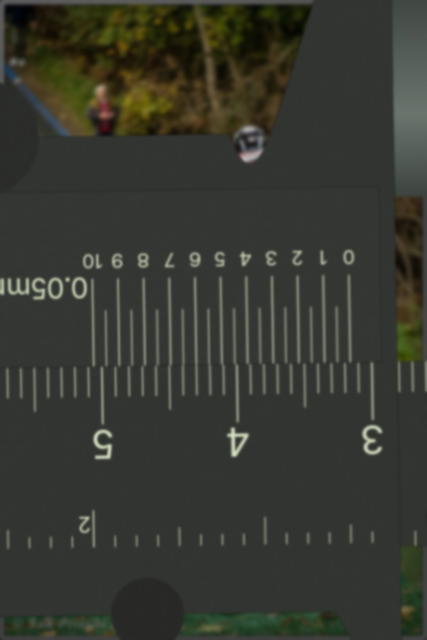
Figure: 31.6mm
